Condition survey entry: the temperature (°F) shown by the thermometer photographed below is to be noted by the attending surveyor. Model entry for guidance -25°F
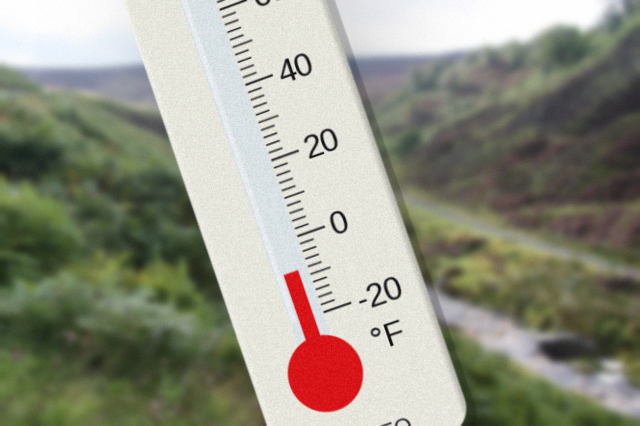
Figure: -8°F
